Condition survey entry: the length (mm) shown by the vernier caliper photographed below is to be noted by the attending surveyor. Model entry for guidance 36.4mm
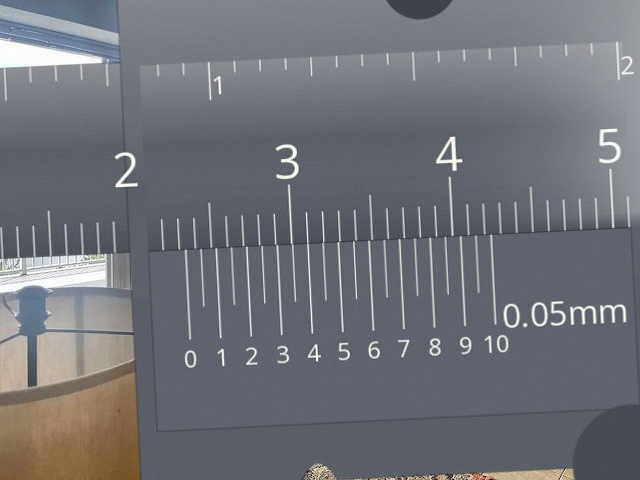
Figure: 23.4mm
